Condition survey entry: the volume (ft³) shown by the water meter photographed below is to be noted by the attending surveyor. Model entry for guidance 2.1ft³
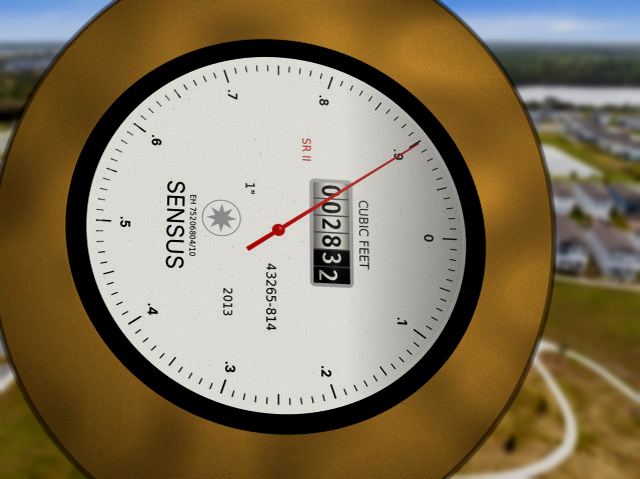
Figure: 2831.90ft³
